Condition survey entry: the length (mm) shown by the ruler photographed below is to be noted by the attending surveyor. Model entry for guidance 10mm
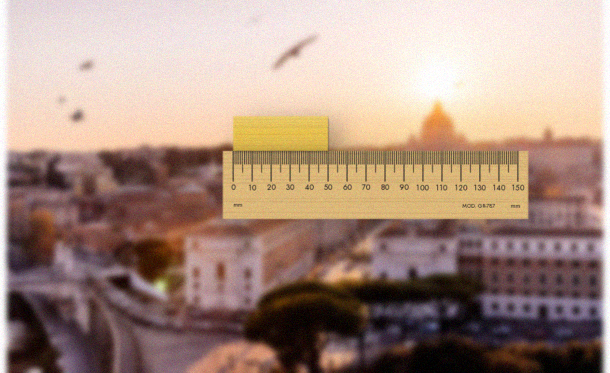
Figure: 50mm
